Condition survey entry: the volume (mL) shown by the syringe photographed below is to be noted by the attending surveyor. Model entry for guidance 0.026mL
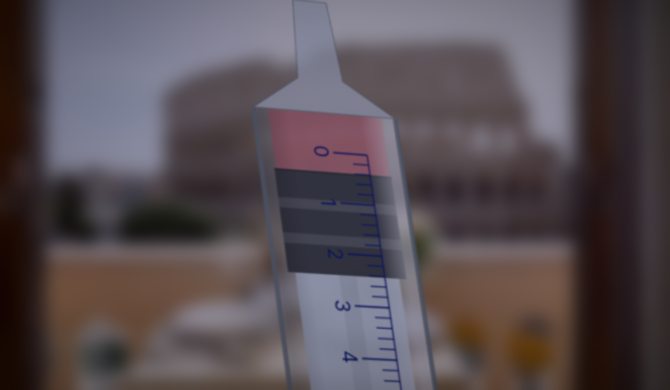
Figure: 0.4mL
